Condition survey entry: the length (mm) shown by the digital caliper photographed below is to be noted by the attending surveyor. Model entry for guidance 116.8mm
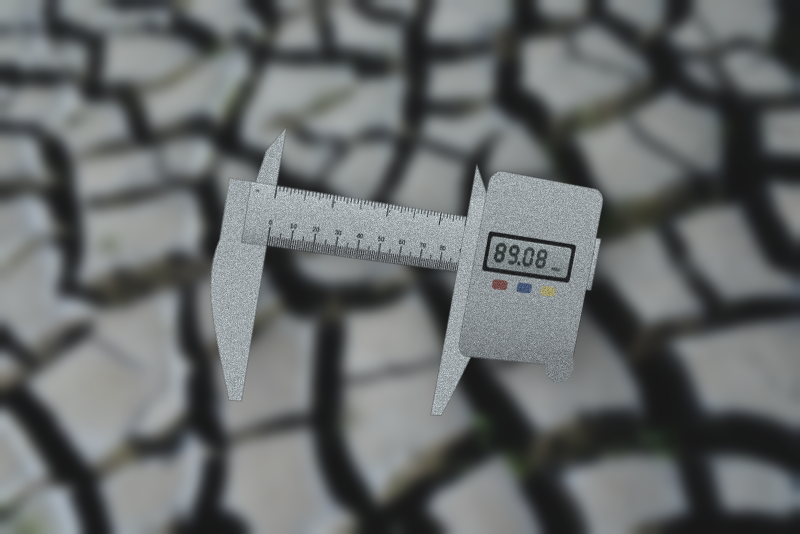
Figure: 89.08mm
